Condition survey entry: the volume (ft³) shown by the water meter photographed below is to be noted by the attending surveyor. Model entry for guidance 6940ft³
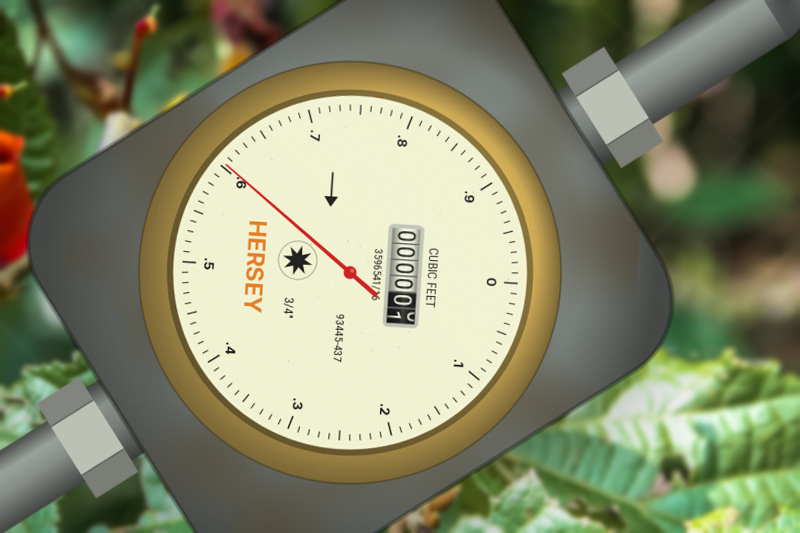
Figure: 0.60ft³
